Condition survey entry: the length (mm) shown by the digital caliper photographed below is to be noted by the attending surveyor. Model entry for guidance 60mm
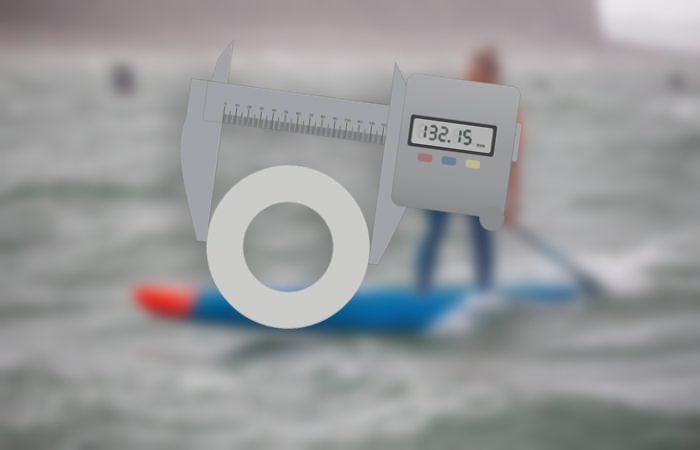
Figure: 132.15mm
